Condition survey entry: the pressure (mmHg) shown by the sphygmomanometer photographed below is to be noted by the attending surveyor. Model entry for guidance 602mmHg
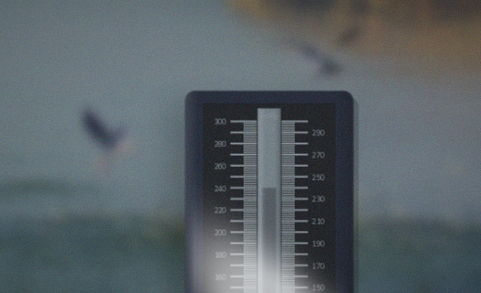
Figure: 240mmHg
